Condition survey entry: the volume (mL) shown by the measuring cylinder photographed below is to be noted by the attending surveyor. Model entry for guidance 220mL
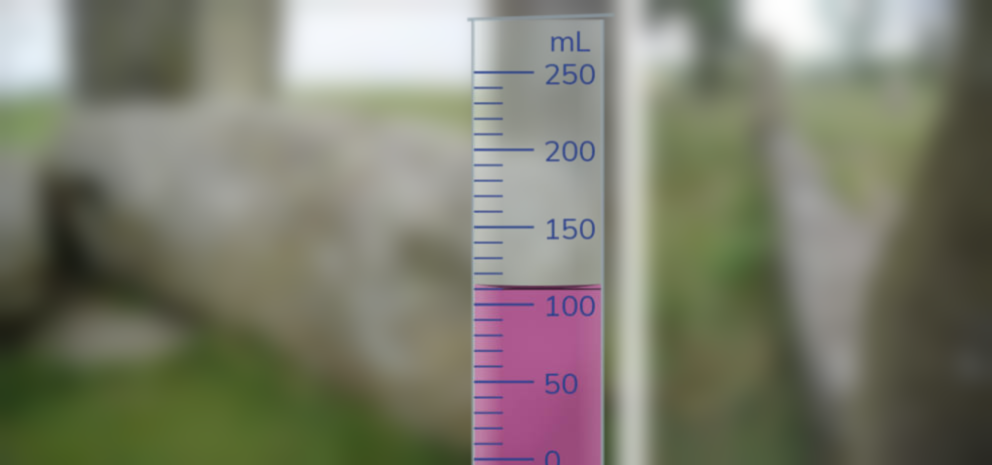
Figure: 110mL
